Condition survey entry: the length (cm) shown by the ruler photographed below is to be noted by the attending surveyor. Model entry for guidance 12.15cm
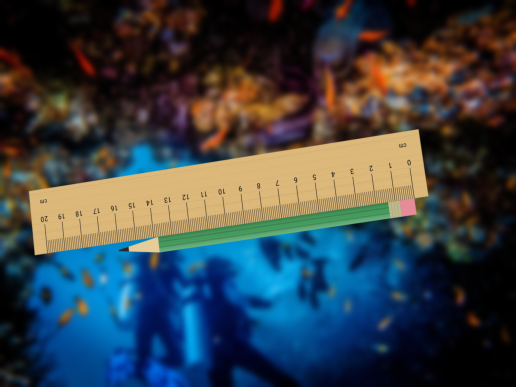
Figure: 16cm
